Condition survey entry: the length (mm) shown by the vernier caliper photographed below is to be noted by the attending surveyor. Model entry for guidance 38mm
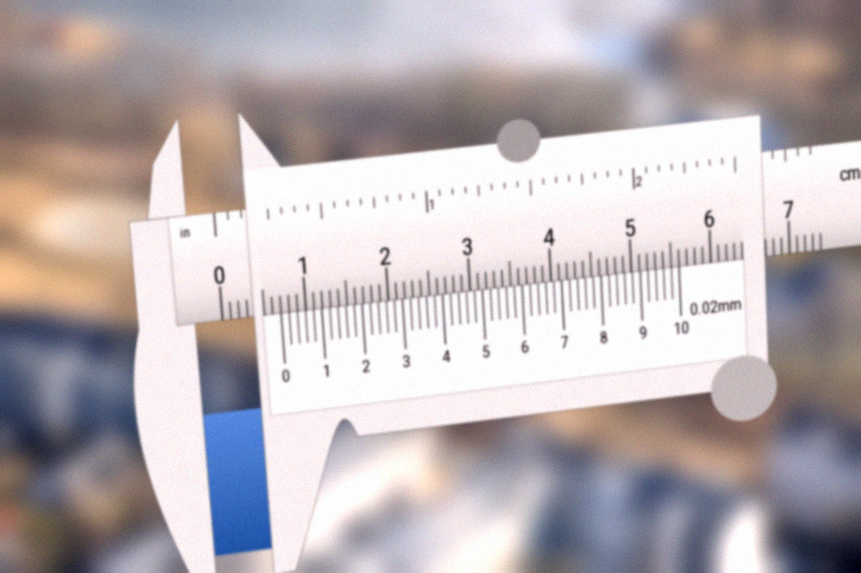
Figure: 7.0mm
